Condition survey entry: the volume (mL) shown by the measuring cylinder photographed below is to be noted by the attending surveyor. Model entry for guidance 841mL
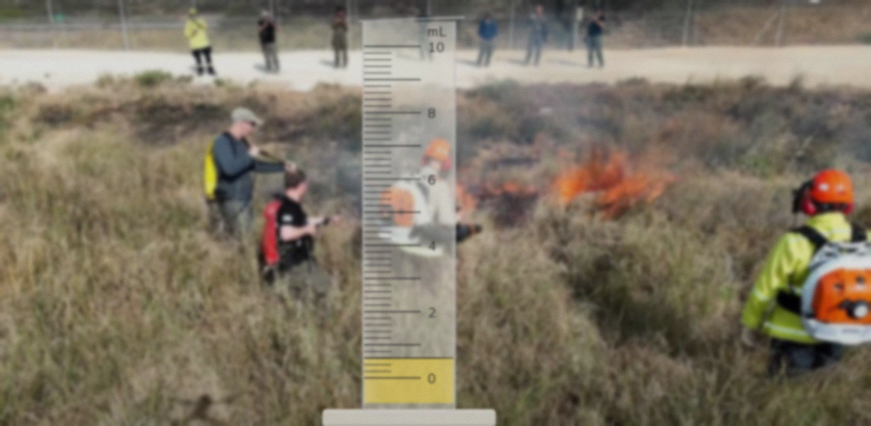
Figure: 0.6mL
